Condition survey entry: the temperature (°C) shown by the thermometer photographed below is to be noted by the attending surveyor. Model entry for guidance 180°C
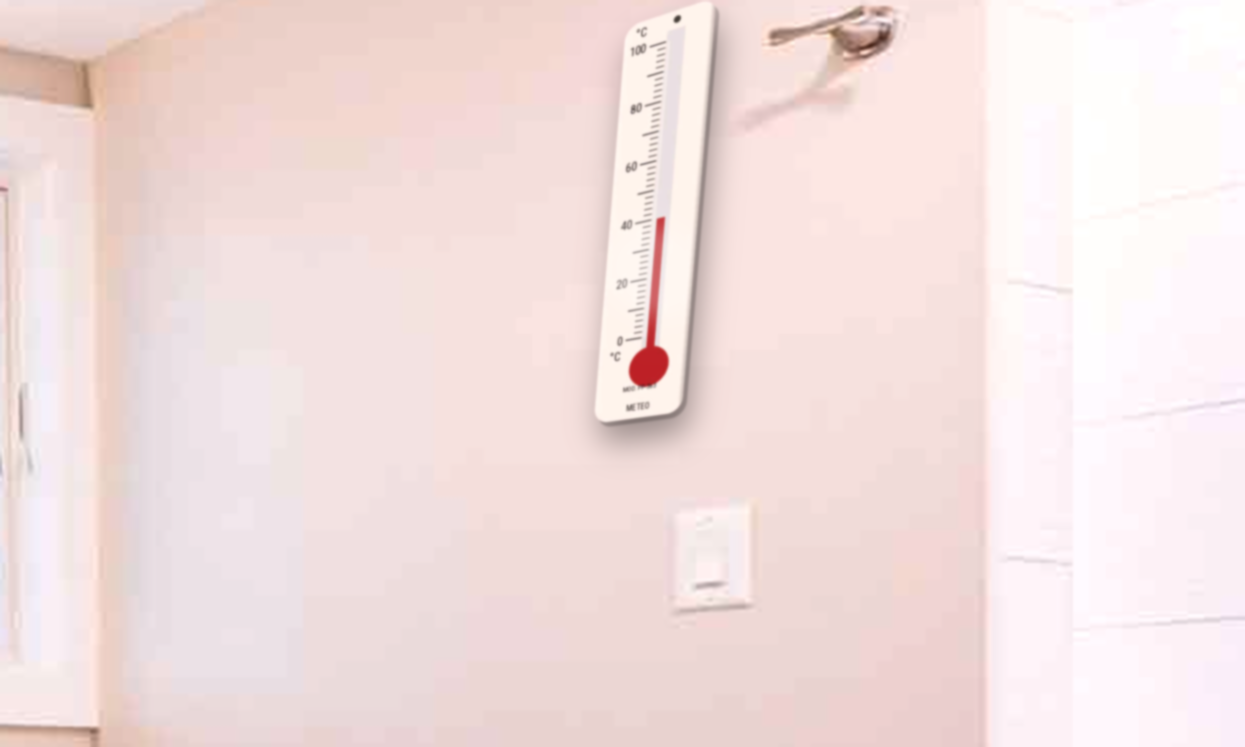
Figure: 40°C
